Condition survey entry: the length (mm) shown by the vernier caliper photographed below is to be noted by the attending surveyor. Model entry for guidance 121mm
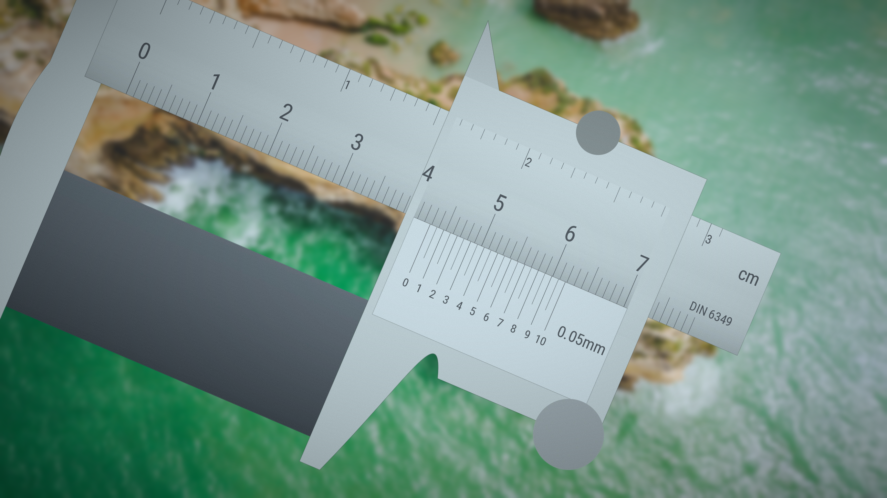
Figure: 42.8mm
